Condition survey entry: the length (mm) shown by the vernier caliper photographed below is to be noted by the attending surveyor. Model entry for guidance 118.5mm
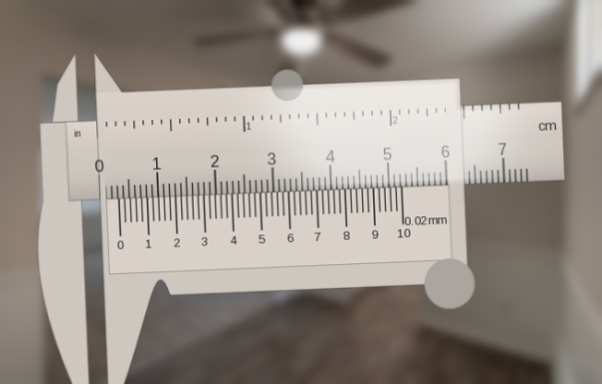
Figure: 3.2mm
